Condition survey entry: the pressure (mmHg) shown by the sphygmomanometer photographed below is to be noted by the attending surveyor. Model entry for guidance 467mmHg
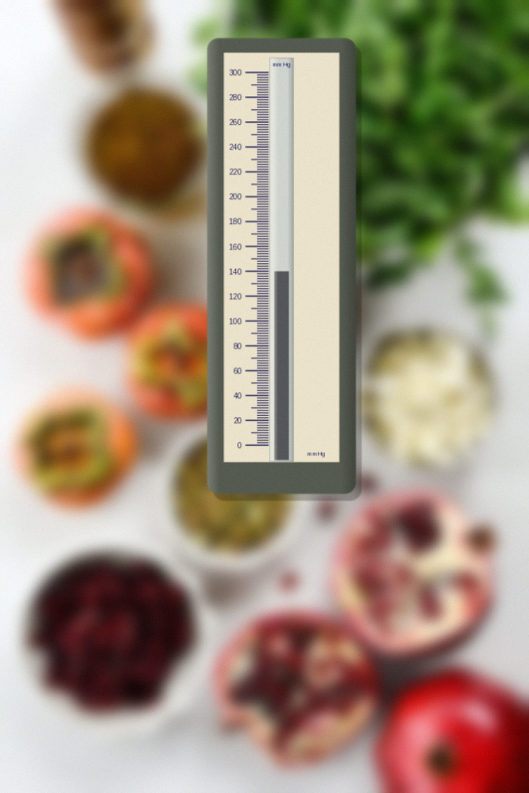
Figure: 140mmHg
